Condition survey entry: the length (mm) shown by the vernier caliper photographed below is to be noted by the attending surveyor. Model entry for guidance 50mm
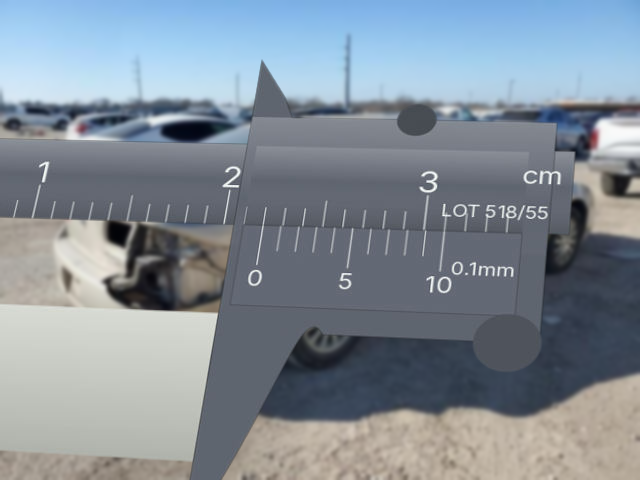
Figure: 22.0mm
